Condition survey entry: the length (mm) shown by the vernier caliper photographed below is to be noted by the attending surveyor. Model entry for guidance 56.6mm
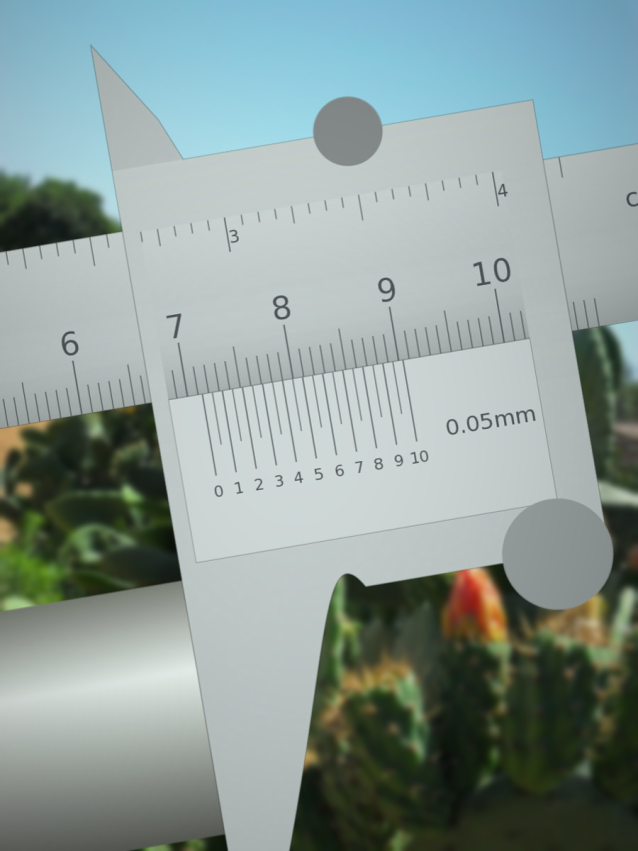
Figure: 71.4mm
